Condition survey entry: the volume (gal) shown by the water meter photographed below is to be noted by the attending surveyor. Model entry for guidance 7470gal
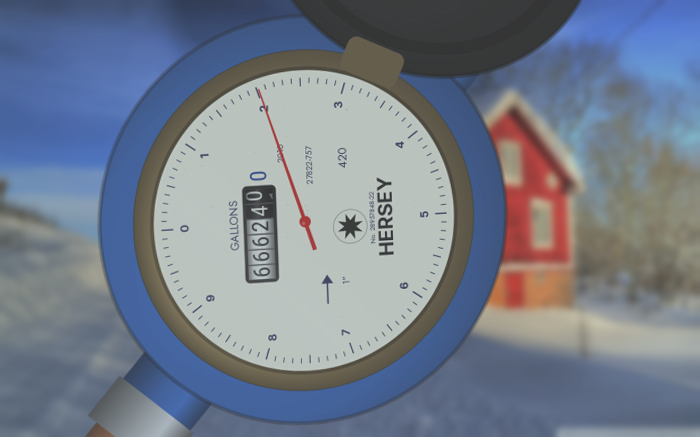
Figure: 6662402.0gal
